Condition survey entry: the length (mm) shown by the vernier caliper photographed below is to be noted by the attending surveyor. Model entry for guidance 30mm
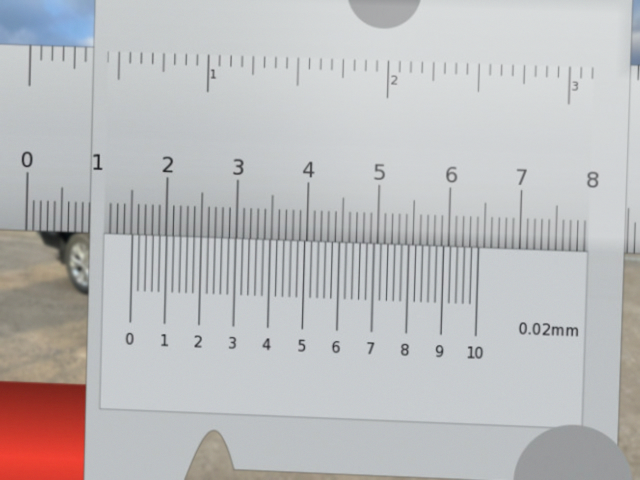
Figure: 15.2mm
